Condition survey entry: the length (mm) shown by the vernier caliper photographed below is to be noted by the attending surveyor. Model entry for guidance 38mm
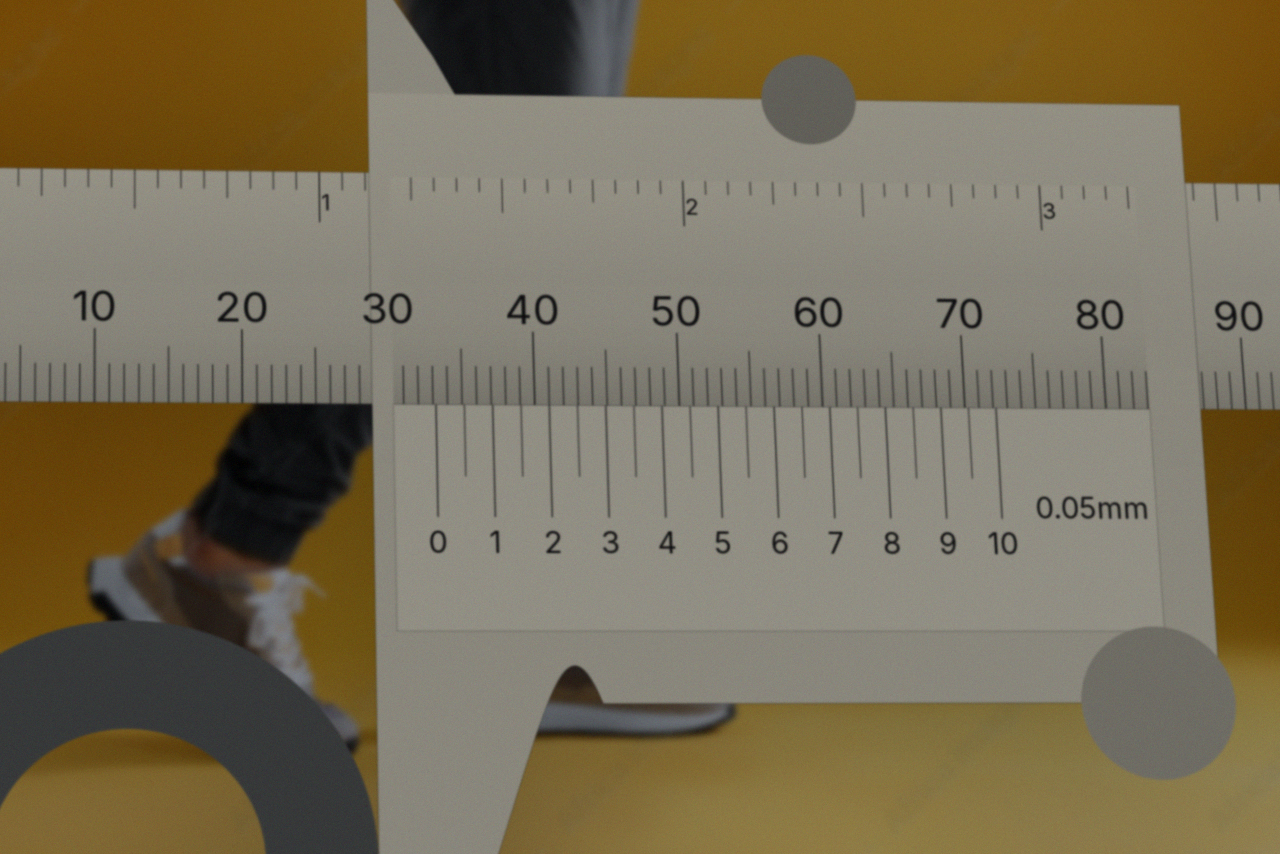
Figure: 33.2mm
